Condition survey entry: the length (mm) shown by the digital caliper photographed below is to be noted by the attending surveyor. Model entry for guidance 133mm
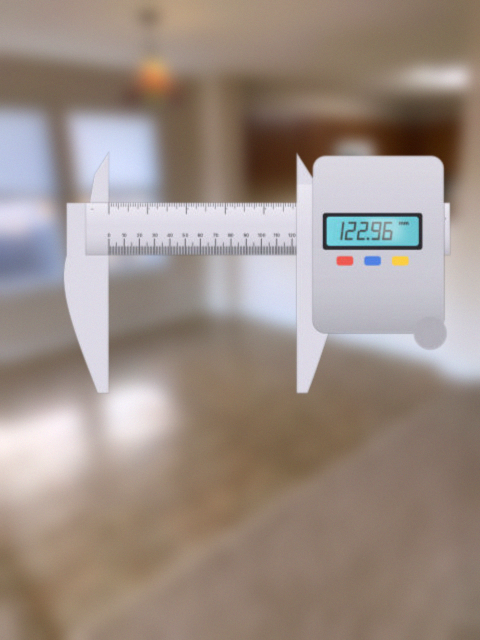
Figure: 122.96mm
